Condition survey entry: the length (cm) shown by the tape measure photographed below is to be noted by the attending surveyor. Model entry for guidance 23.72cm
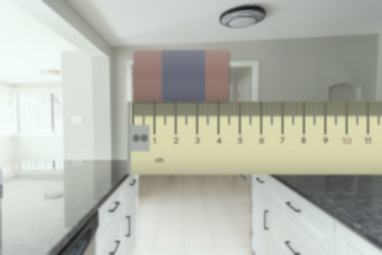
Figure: 4.5cm
